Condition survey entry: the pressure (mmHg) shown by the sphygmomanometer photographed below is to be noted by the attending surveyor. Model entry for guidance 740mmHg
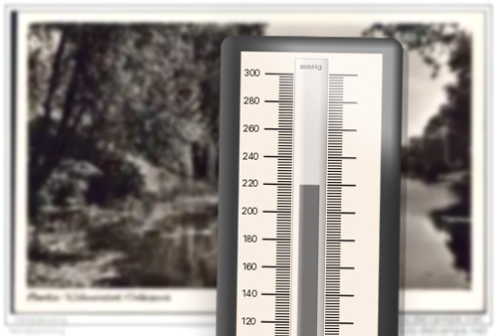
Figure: 220mmHg
